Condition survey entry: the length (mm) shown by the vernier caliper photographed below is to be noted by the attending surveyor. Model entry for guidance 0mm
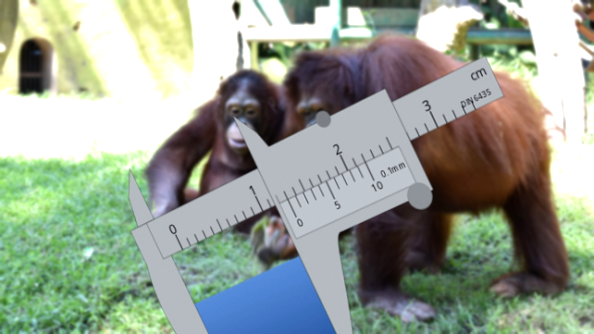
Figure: 13.0mm
